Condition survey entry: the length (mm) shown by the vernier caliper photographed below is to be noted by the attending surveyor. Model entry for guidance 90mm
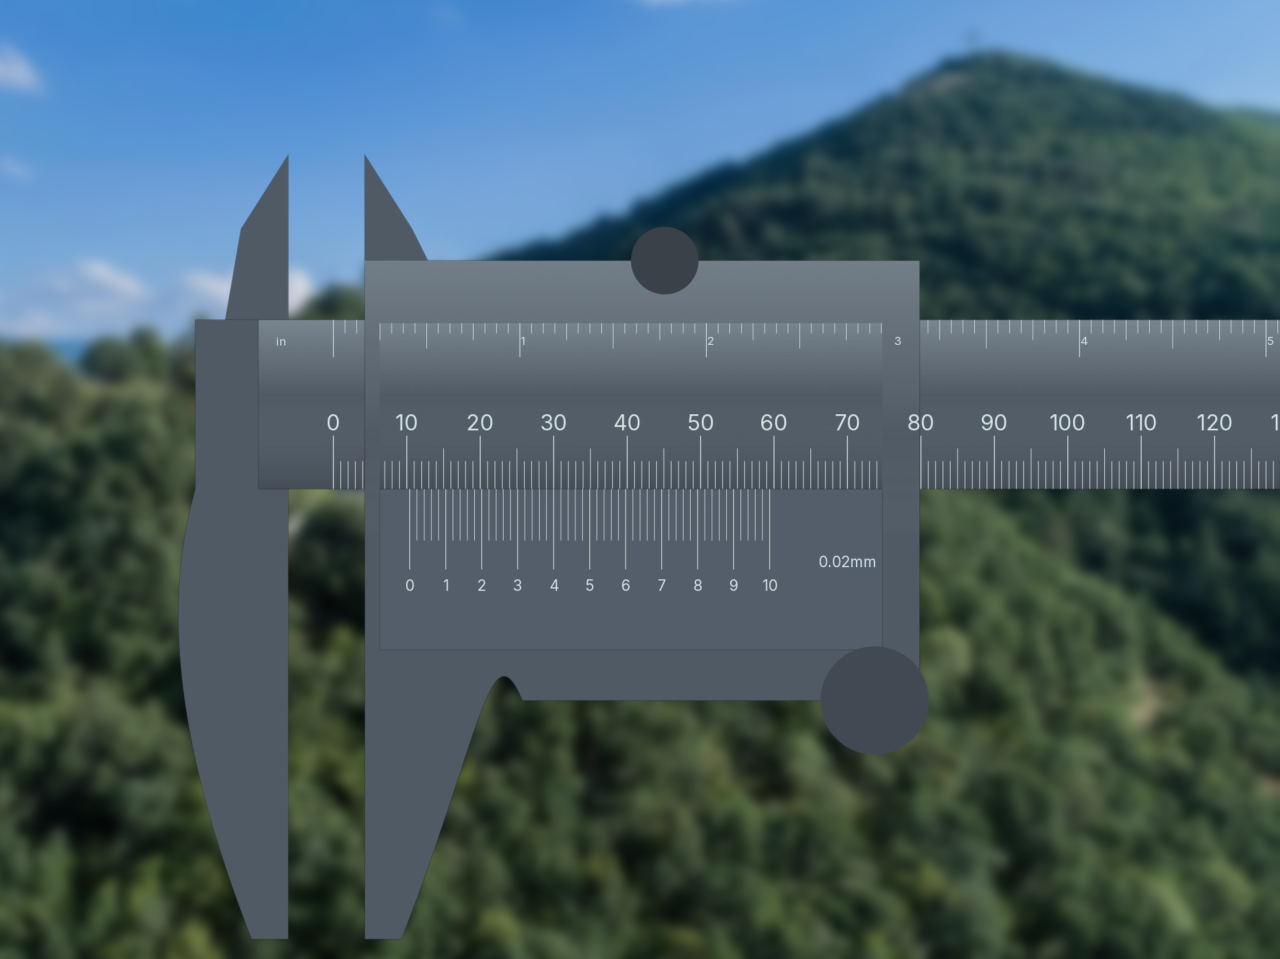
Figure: 10.4mm
